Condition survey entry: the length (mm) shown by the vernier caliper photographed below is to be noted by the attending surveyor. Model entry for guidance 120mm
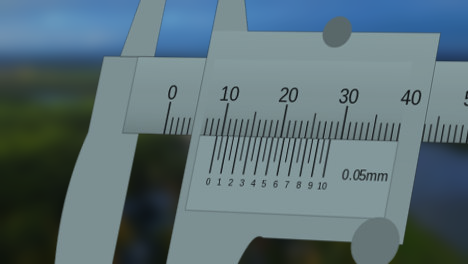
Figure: 9.2mm
